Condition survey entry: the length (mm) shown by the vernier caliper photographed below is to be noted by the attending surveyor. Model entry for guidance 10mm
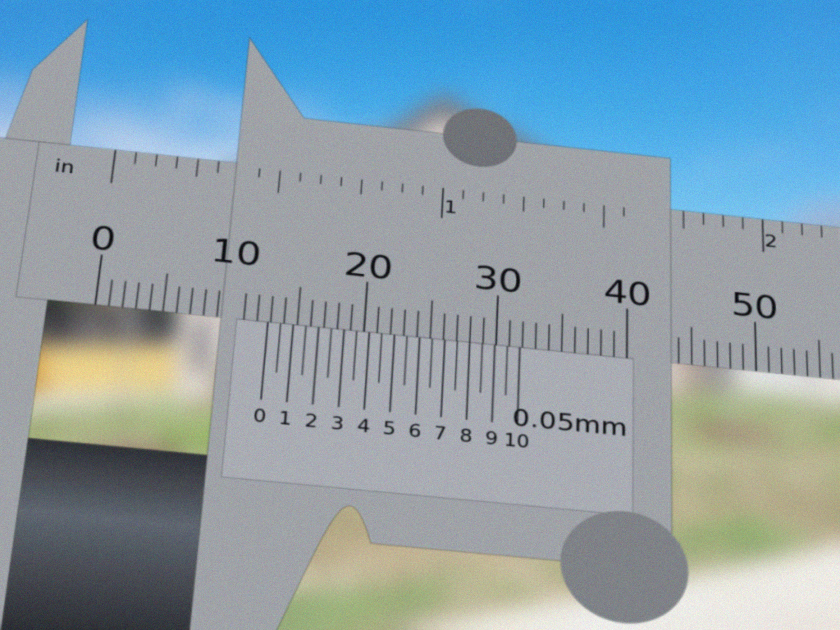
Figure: 12.8mm
